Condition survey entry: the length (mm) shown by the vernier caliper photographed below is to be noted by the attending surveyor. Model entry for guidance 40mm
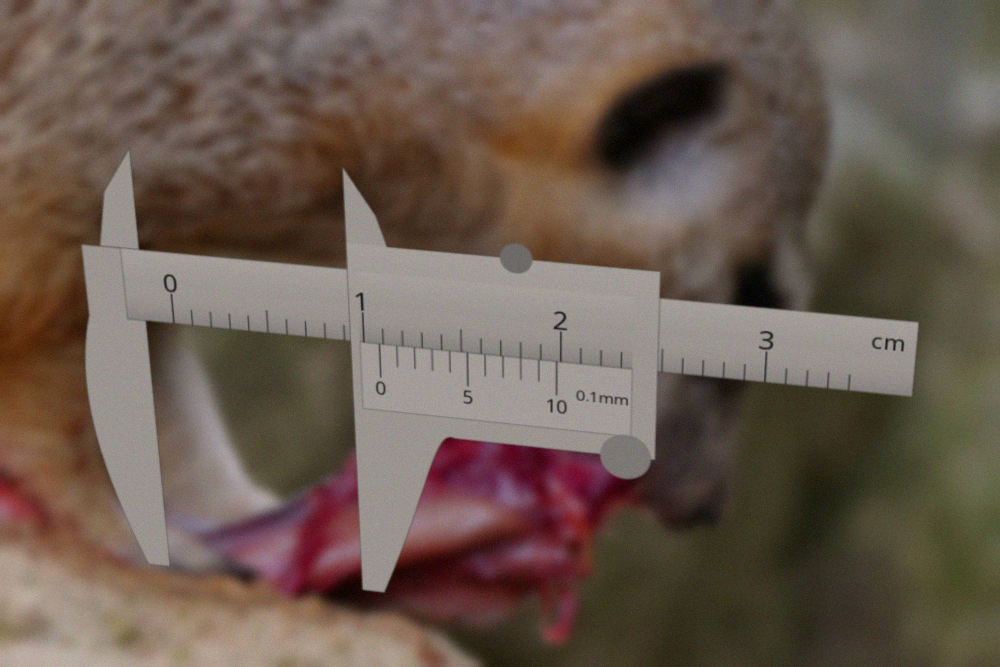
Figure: 10.8mm
